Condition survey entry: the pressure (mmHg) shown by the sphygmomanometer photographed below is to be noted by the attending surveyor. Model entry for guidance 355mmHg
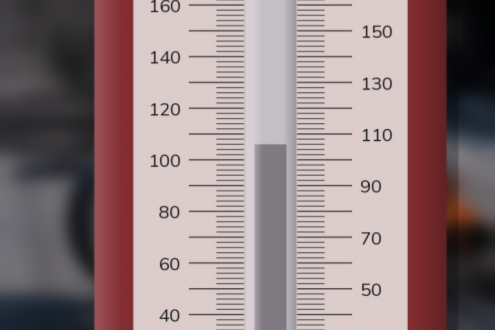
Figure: 106mmHg
